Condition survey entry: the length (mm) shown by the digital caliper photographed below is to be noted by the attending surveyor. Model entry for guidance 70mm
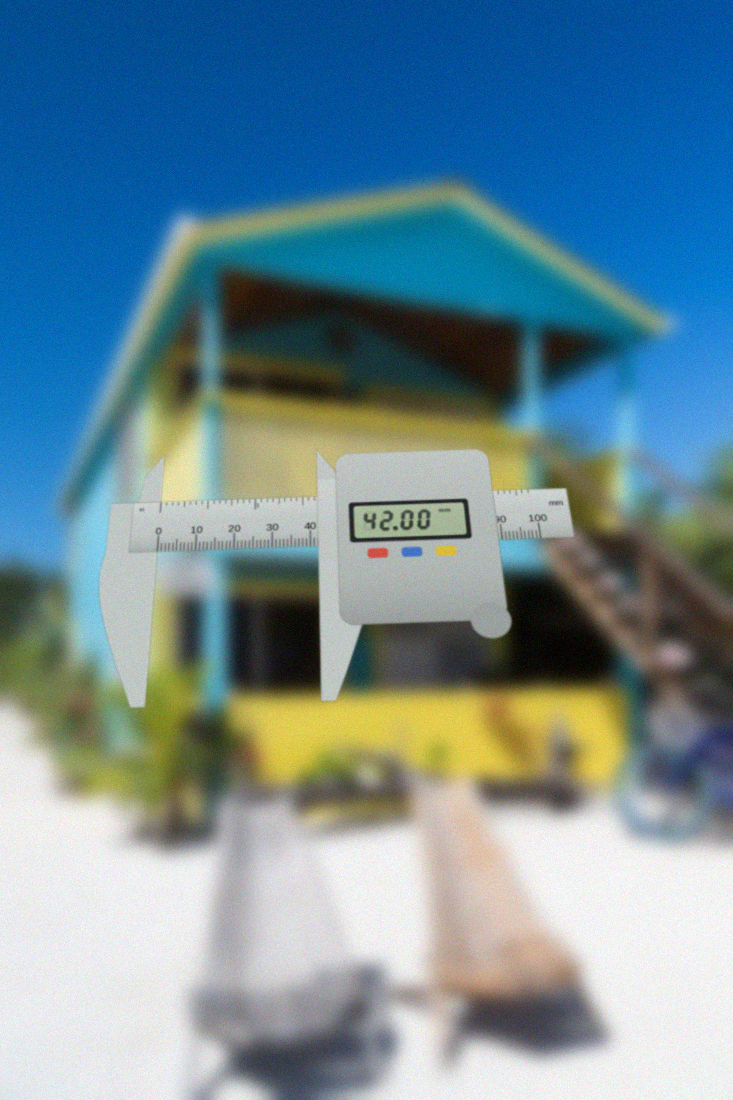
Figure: 42.00mm
